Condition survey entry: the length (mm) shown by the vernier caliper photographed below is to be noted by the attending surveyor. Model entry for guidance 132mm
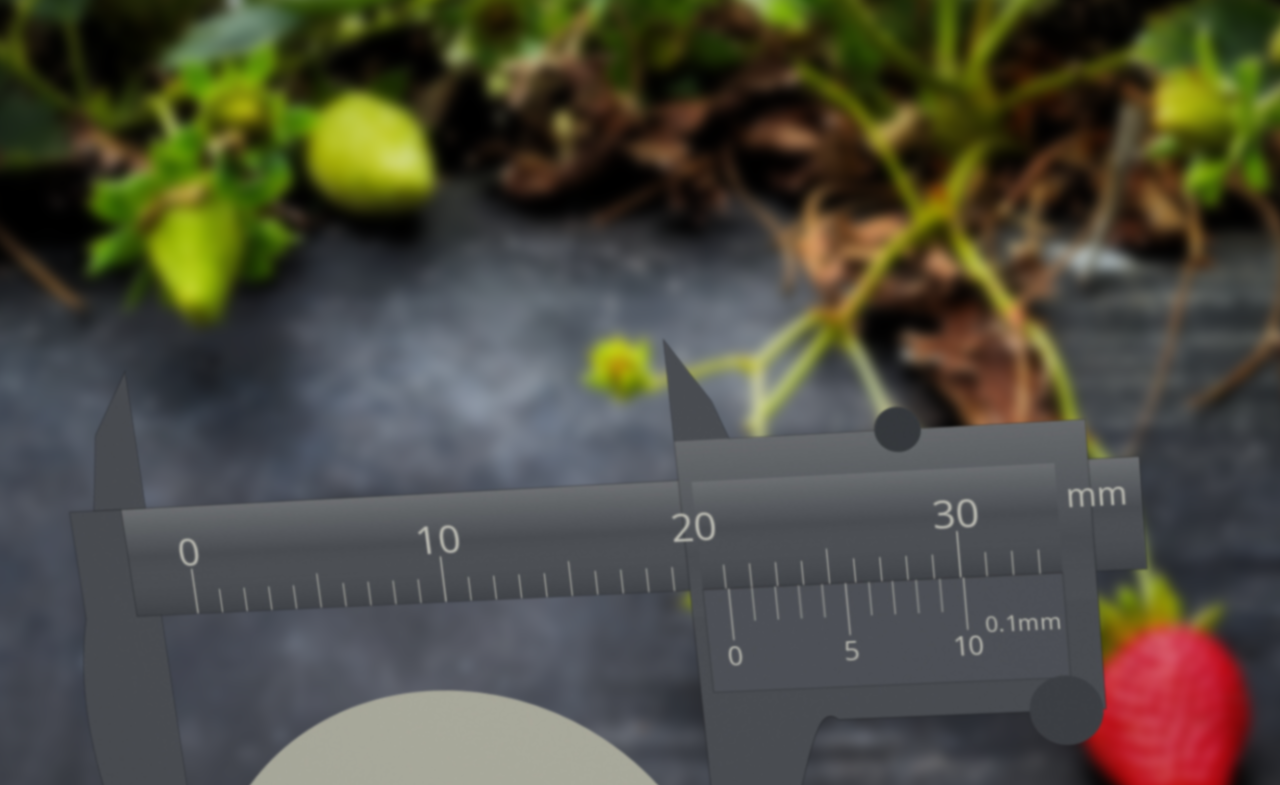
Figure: 21.1mm
